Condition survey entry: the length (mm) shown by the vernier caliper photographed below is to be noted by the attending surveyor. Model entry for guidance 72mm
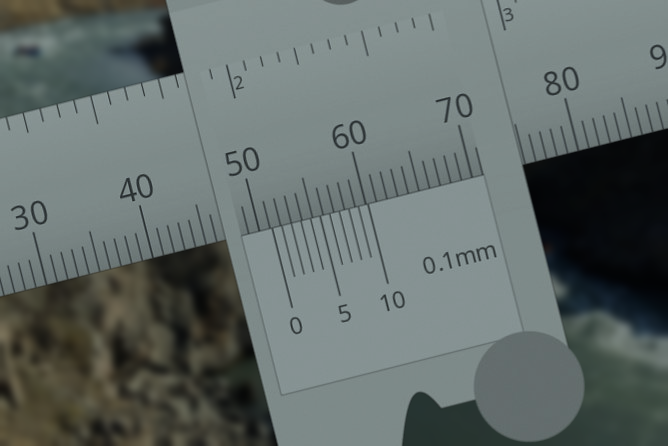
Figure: 51.2mm
